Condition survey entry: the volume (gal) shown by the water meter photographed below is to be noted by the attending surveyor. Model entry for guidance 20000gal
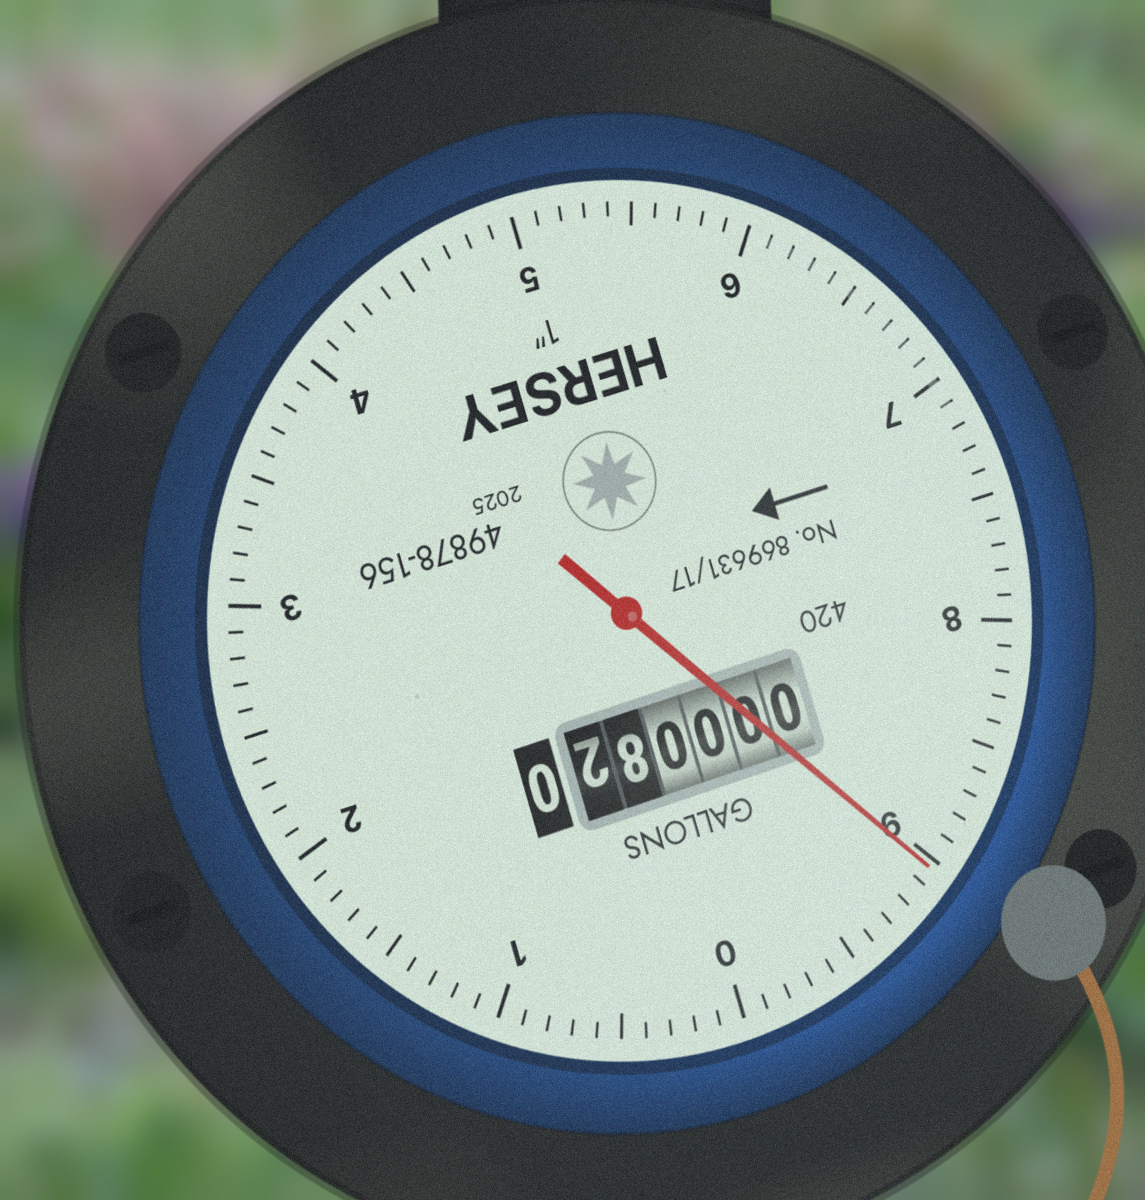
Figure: 819.0gal
